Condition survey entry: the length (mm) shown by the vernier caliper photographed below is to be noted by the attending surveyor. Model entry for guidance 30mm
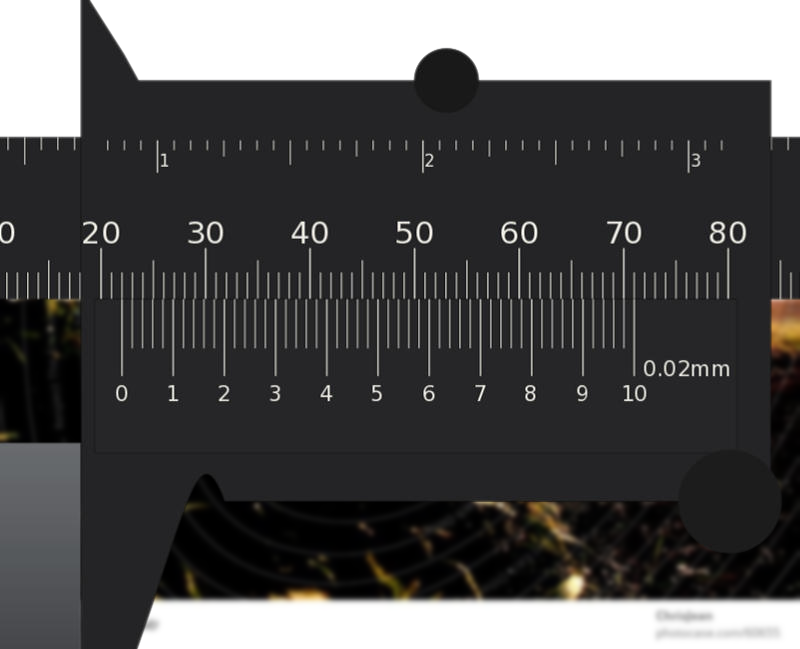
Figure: 22.0mm
